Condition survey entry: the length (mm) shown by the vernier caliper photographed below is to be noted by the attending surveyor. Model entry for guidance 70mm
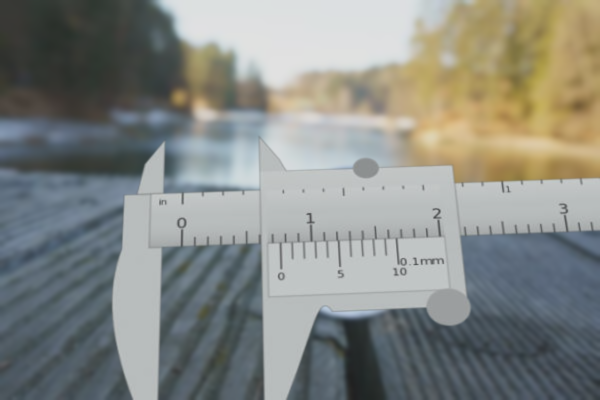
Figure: 7.6mm
